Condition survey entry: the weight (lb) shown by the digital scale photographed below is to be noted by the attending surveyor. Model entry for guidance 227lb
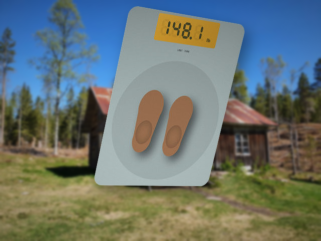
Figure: 148.1lb
